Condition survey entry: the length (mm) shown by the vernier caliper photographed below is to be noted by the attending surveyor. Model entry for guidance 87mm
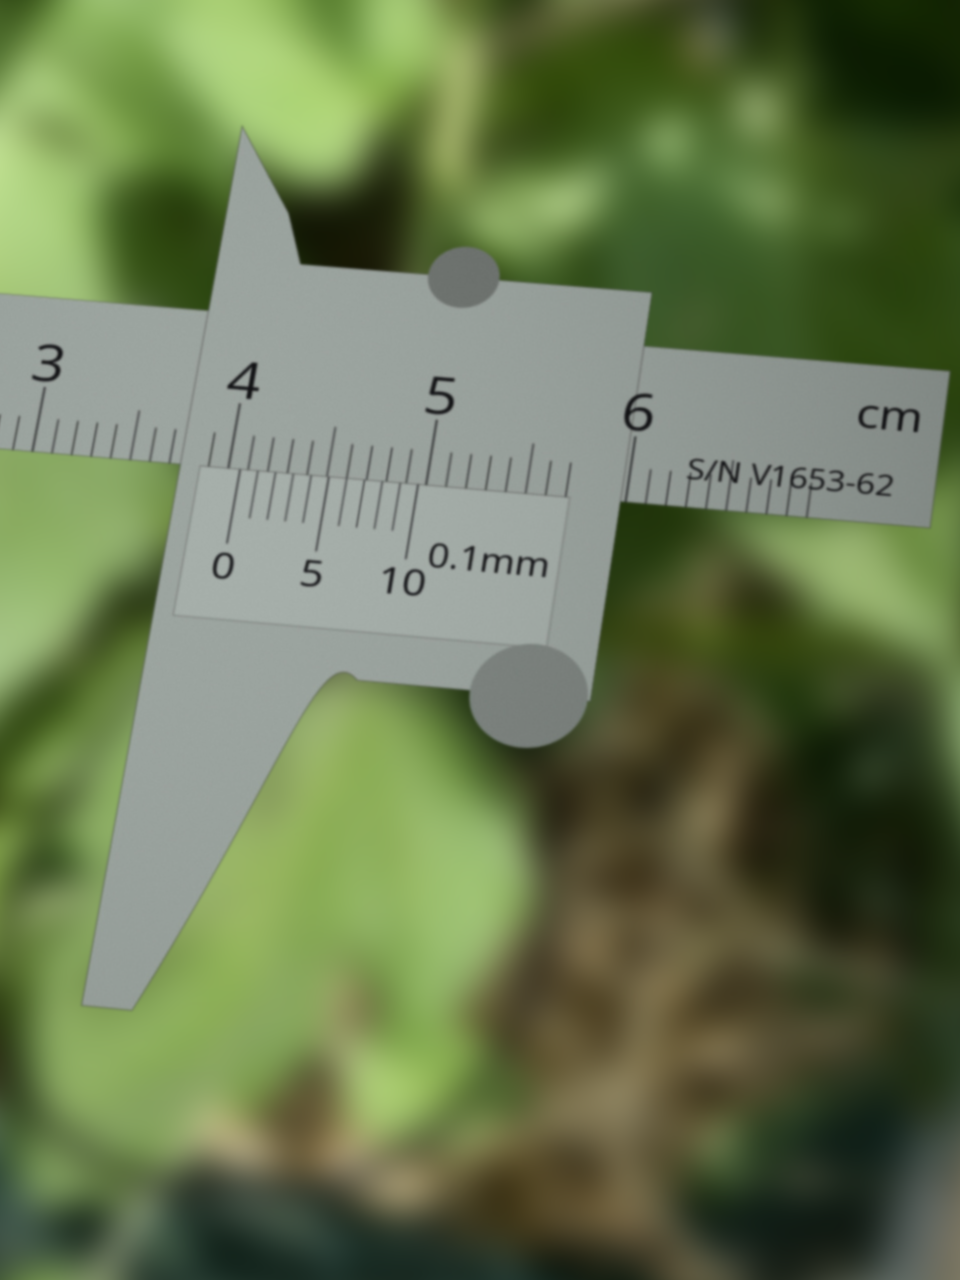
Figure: 40.6mm
